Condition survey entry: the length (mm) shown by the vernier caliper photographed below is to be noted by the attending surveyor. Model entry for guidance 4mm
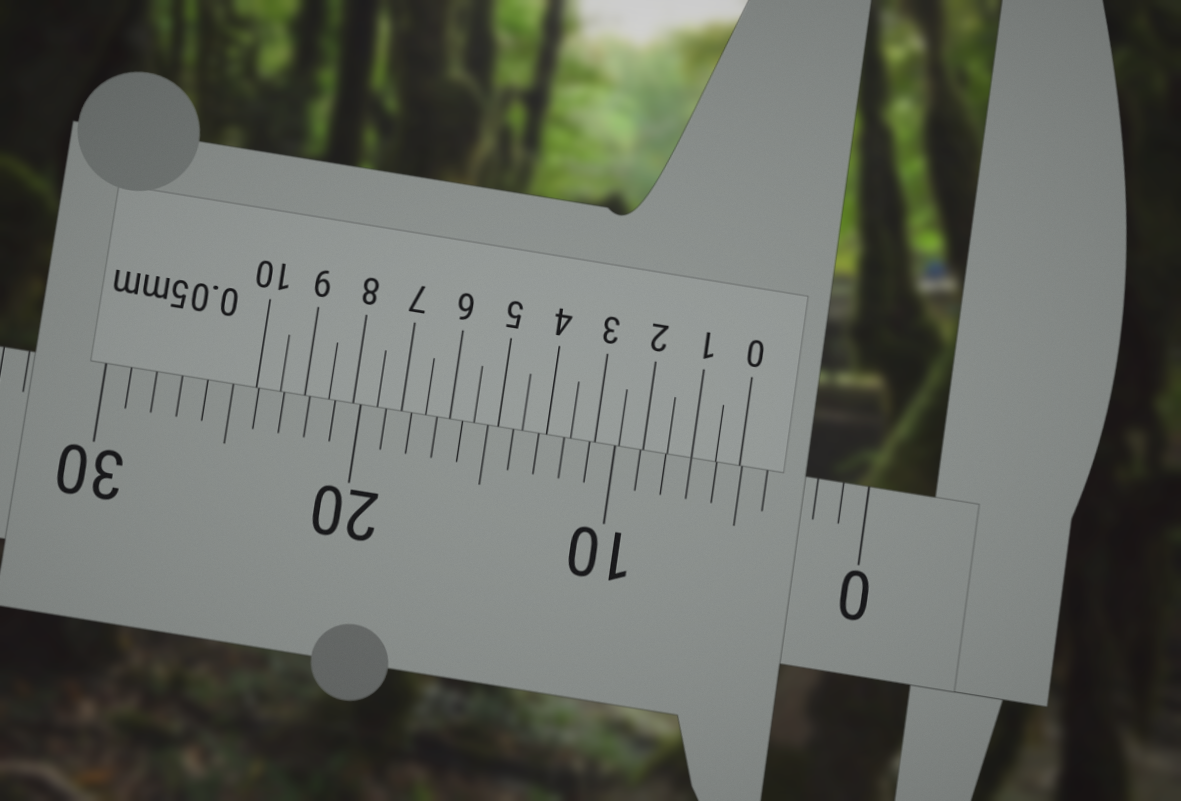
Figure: 5.10mm
